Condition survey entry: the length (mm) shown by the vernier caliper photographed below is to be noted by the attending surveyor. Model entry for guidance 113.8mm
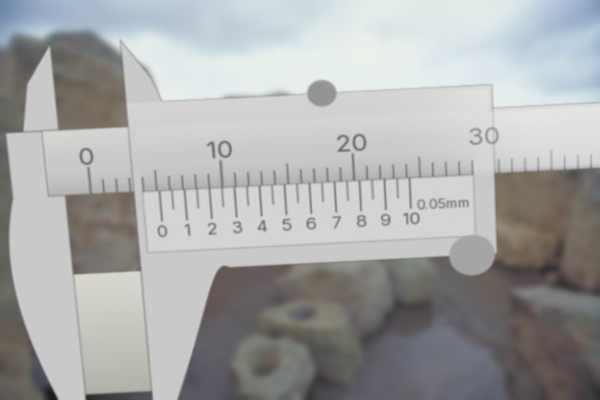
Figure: 5.2mm
